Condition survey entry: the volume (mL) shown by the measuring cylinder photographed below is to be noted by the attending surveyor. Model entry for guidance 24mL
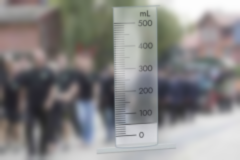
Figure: 50mL
